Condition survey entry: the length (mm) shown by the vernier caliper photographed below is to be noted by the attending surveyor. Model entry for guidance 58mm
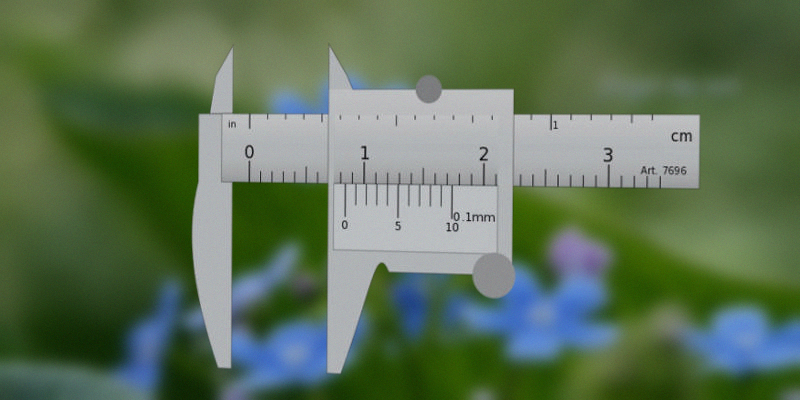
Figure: 8.4mm
